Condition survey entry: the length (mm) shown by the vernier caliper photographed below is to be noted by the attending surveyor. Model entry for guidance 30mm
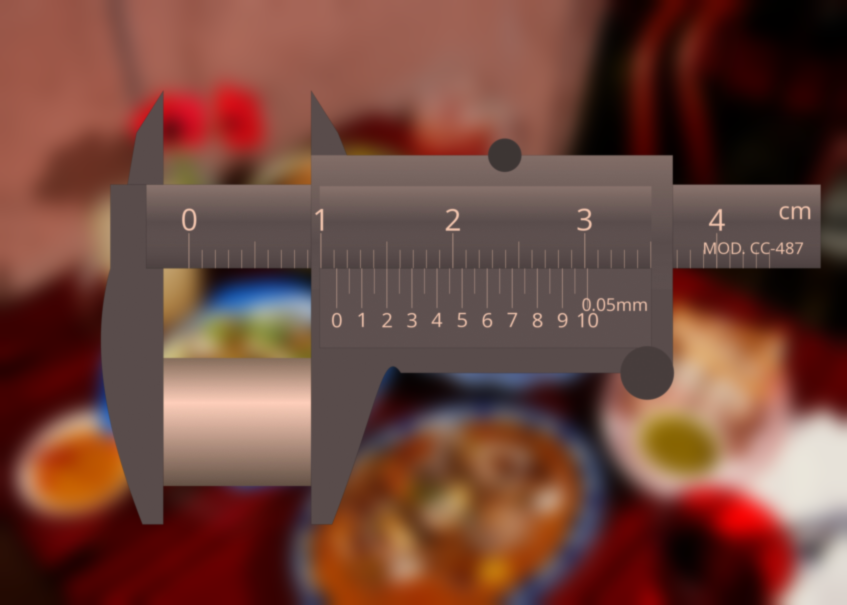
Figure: 11.2mm
